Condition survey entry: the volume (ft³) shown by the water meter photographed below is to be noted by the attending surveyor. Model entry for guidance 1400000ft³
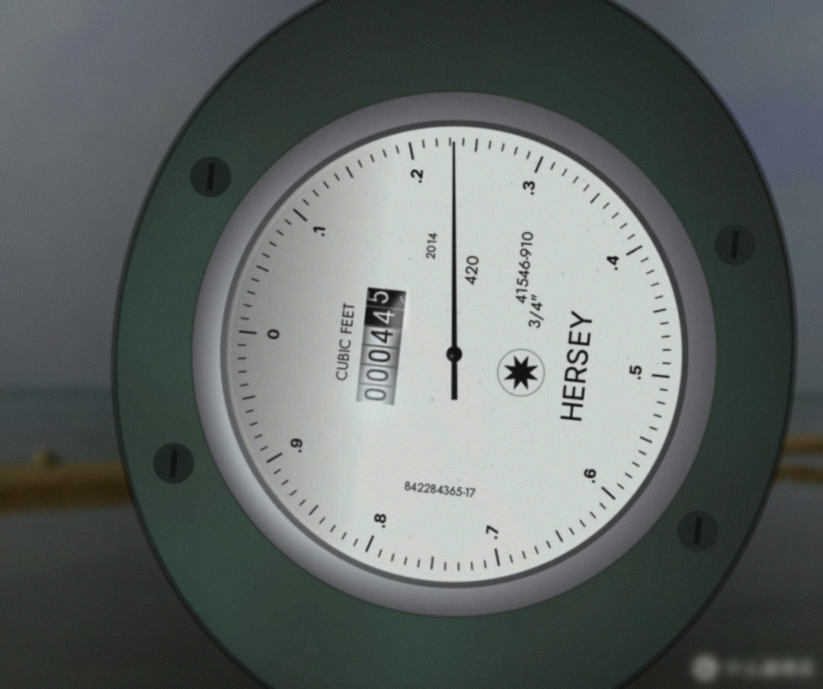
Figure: 445.23ft³
